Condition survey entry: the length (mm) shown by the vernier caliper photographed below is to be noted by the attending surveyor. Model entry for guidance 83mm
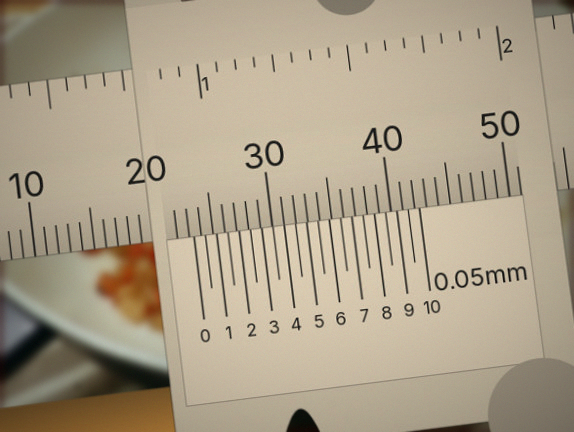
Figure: 23.4mm
